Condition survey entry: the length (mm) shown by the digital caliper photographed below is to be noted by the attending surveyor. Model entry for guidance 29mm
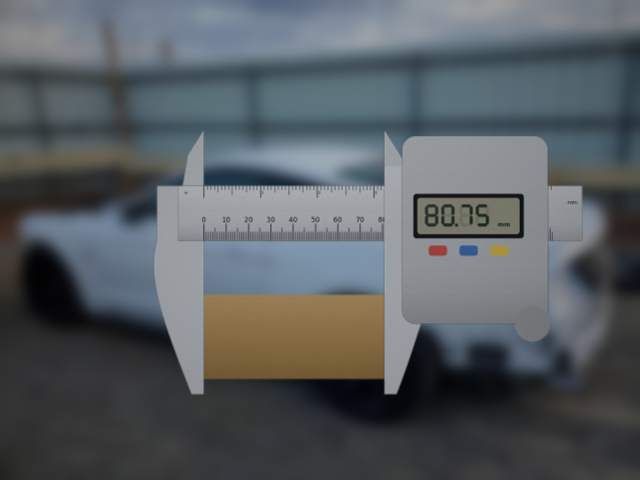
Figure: 80.75mm
